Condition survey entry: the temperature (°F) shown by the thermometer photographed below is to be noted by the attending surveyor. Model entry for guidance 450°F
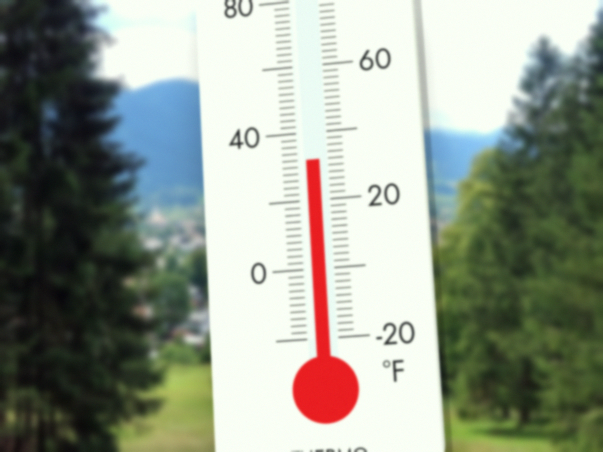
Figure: 32°F
